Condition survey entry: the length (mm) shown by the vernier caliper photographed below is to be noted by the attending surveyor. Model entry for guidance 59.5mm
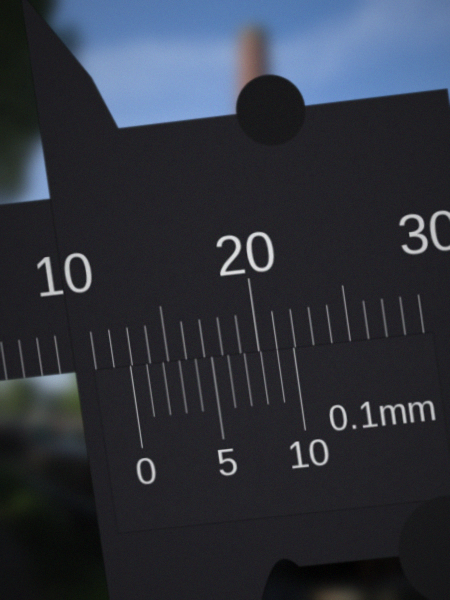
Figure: 12.9mm
